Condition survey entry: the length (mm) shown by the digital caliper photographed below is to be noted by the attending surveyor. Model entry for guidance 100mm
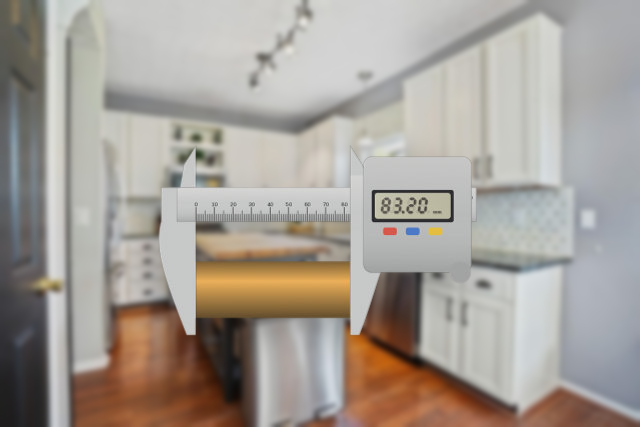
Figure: 83.20mm
